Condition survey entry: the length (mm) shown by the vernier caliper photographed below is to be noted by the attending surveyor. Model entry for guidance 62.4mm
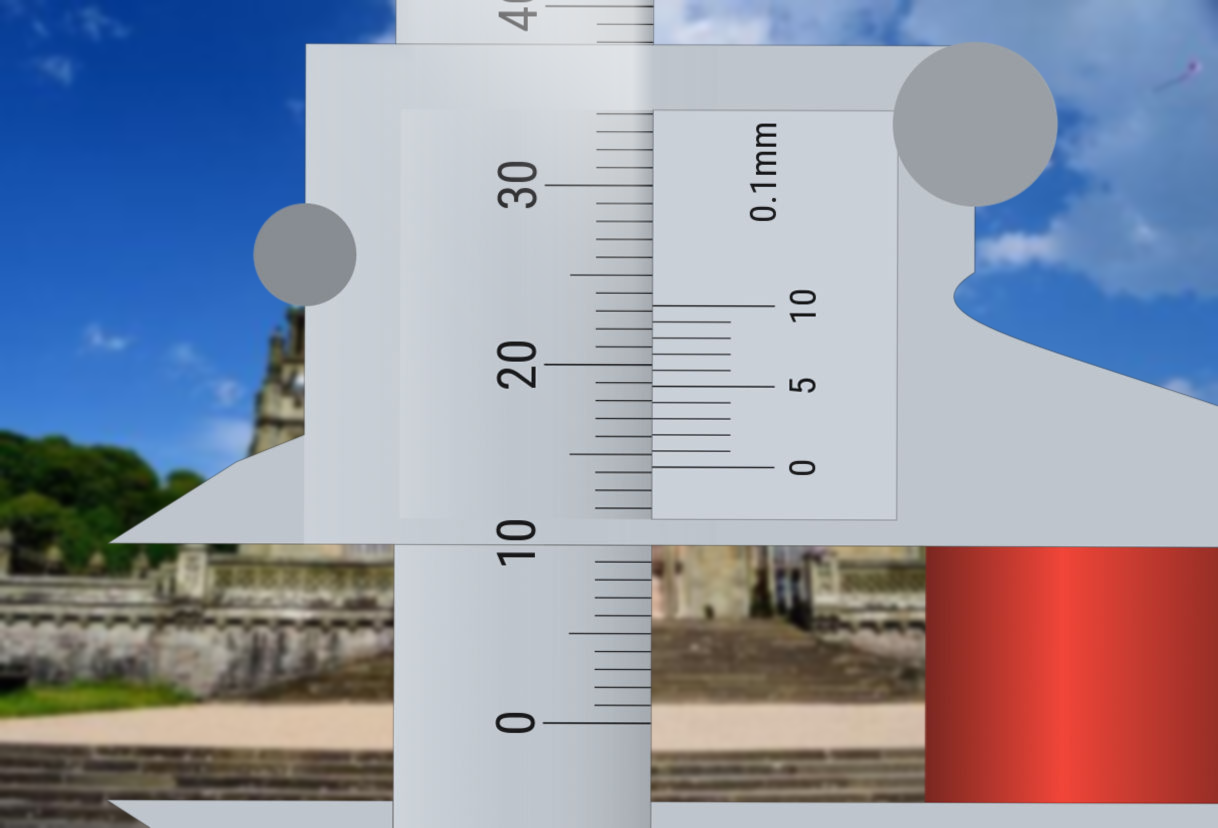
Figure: 14.3mm
